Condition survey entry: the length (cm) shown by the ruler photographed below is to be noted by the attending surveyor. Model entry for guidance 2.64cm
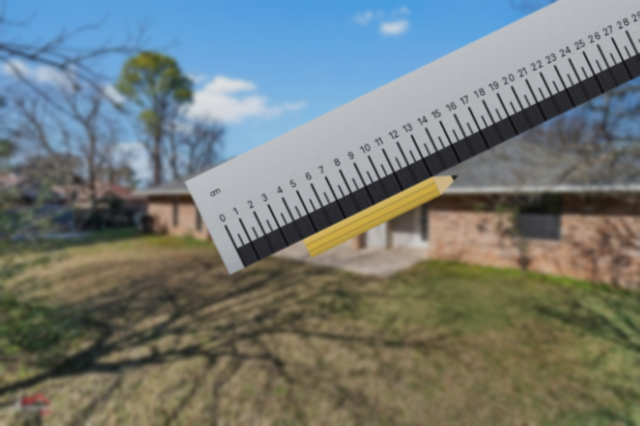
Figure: 10.5cm
